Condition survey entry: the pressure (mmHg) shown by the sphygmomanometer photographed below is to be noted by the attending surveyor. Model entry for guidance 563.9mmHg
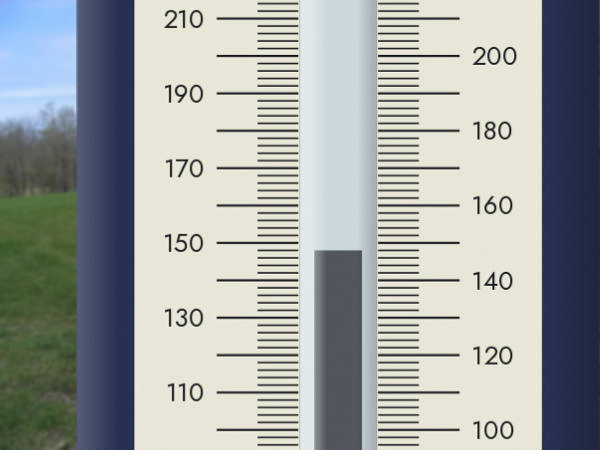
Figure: 148mmHg
